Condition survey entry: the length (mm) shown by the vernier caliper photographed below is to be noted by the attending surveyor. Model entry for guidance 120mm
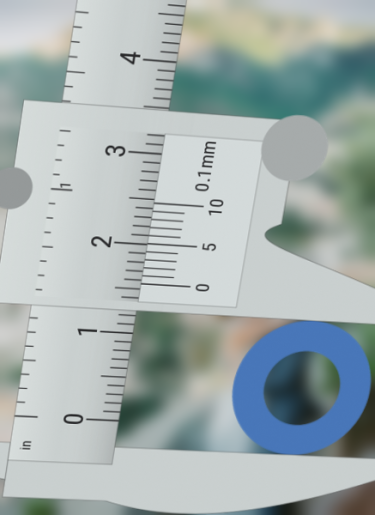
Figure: 15.6mm
